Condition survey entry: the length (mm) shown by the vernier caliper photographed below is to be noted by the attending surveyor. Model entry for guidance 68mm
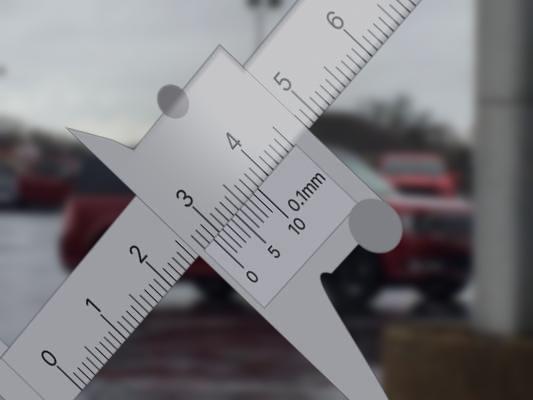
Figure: 28.8mm
